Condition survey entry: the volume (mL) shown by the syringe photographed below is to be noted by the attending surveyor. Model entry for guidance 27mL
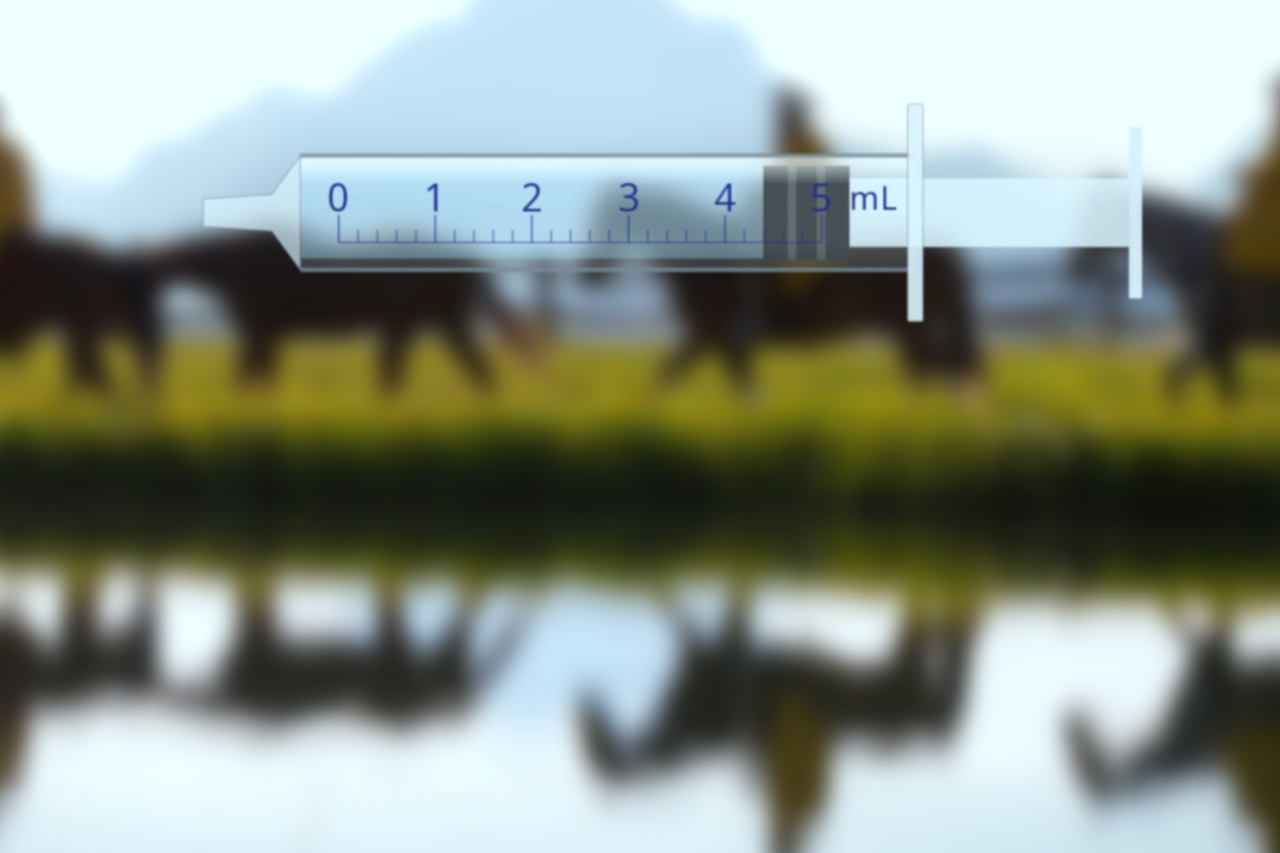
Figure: 4.4mL
